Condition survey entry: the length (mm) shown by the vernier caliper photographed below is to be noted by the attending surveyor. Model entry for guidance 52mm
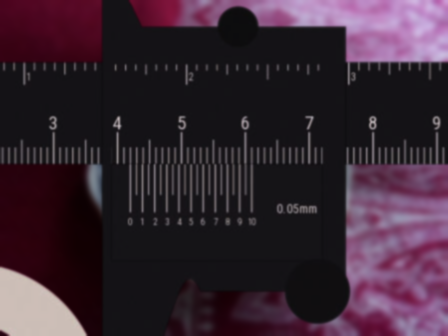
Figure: 42.0mm
